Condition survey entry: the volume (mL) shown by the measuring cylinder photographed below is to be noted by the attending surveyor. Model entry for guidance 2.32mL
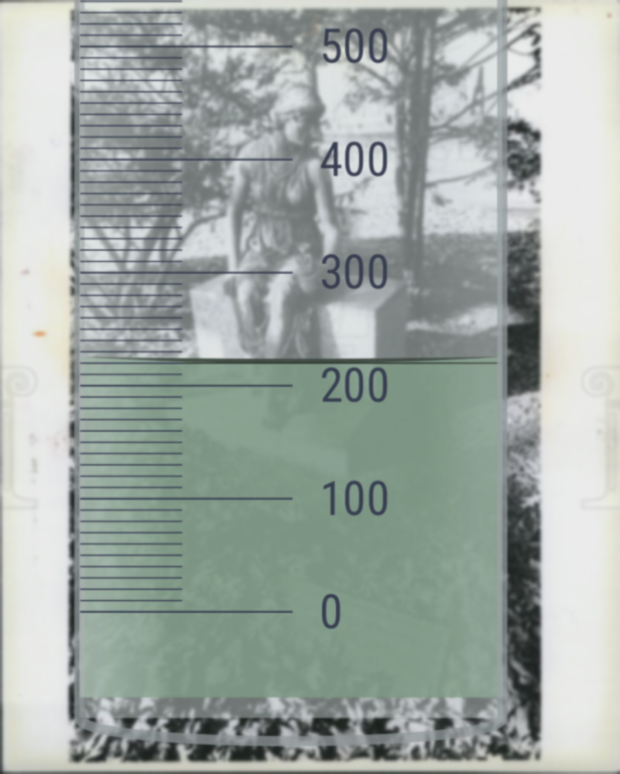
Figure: 220mL
